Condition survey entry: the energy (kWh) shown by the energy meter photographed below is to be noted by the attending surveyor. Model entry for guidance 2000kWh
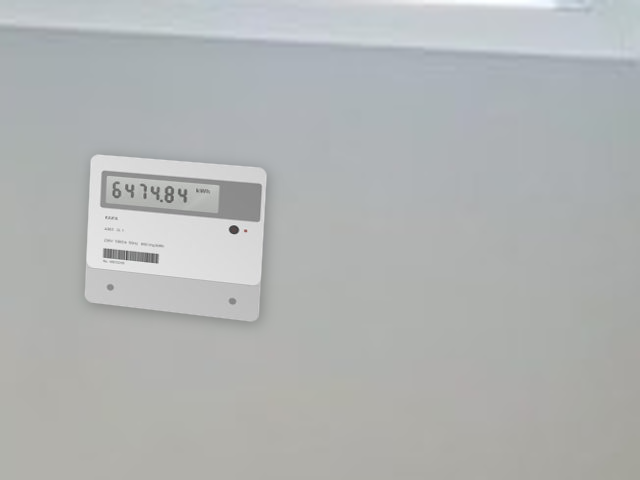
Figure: 6474.84kWh
